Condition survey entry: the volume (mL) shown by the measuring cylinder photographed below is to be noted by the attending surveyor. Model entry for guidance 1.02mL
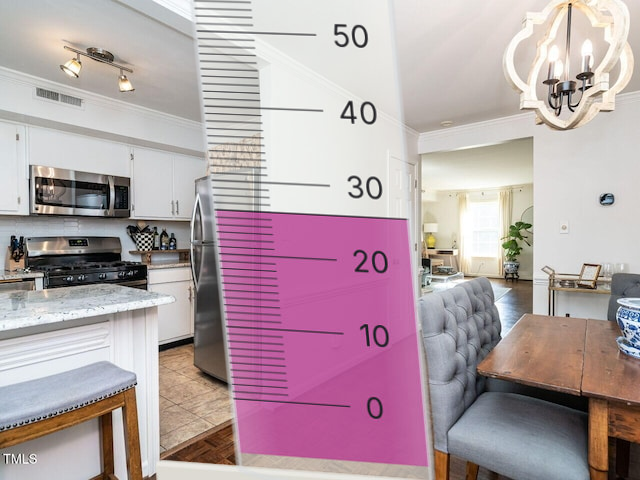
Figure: 26mL
